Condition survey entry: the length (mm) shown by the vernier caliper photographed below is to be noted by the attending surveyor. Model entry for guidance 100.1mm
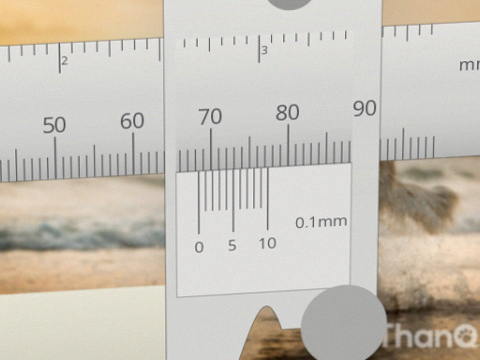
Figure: 68.4mm
